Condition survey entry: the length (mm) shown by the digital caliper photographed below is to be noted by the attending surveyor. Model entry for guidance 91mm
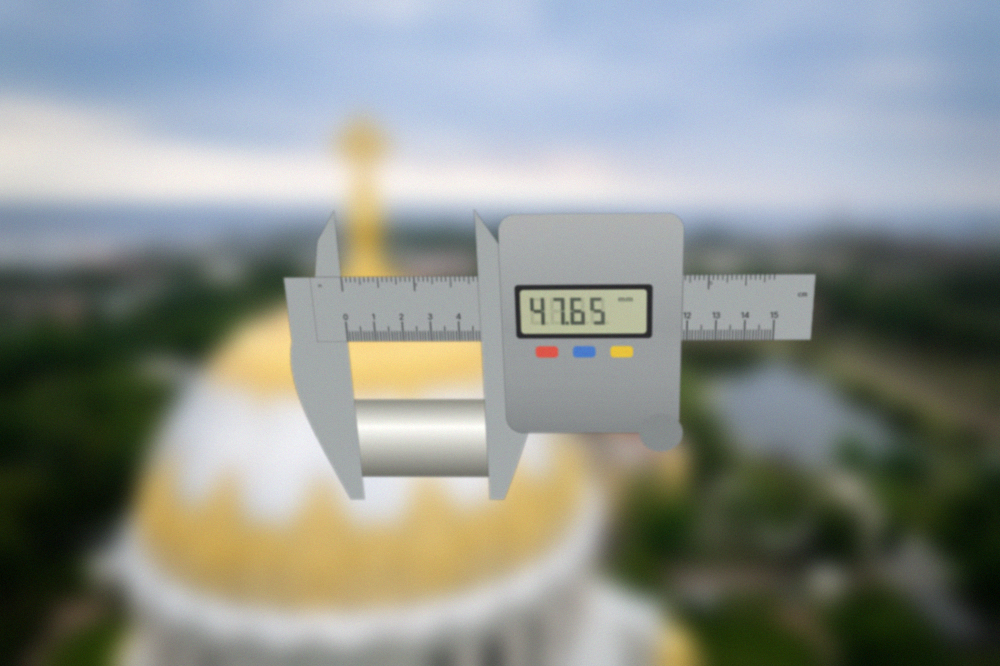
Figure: 47.65mm
